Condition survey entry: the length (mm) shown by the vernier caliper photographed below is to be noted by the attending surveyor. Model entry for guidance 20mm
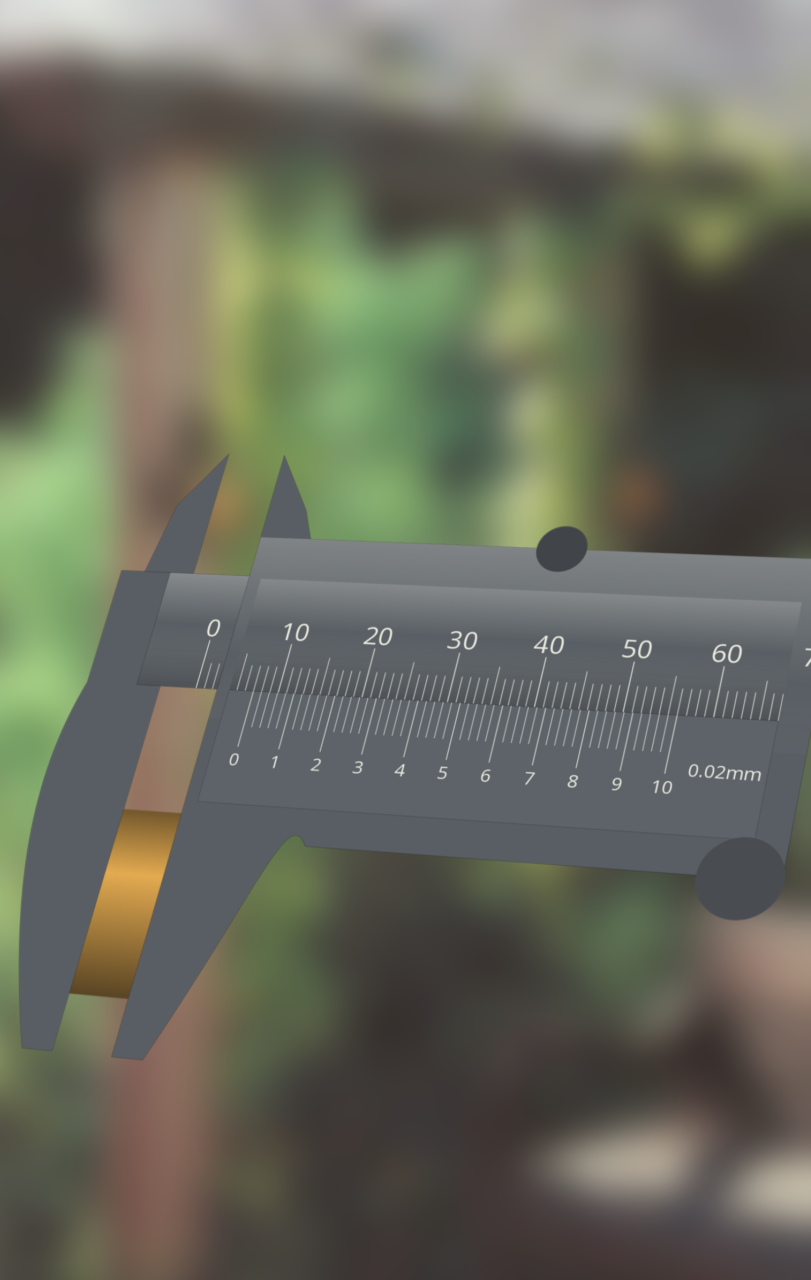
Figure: 7.0mm
